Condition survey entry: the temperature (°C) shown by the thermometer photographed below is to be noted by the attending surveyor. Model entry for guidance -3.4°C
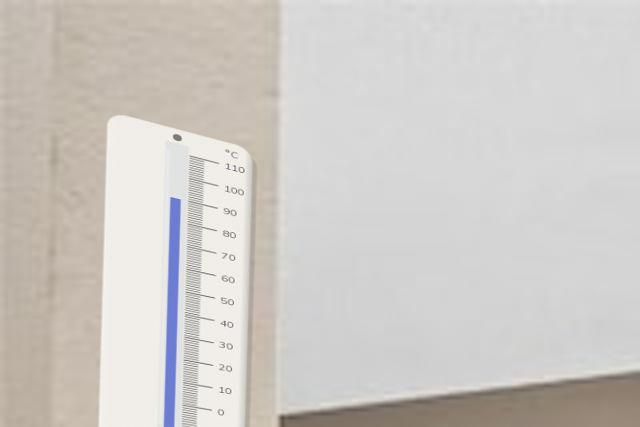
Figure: 90°C
